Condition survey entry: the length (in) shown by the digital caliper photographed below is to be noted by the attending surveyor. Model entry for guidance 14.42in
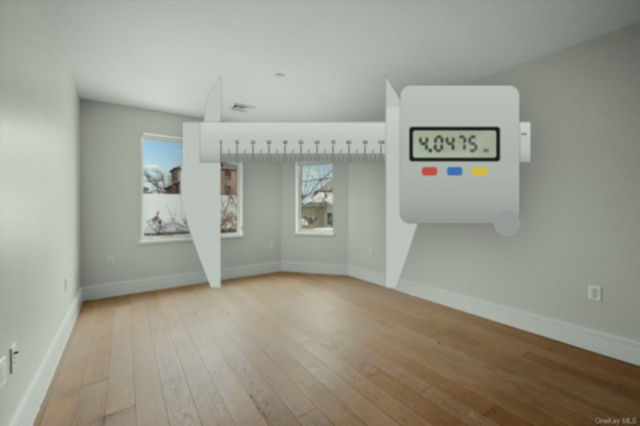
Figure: 4.0475in
